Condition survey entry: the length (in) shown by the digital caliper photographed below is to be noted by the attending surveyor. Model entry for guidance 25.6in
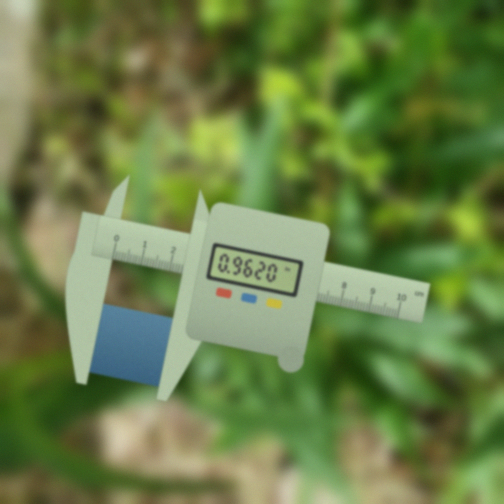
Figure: 0.9620in
